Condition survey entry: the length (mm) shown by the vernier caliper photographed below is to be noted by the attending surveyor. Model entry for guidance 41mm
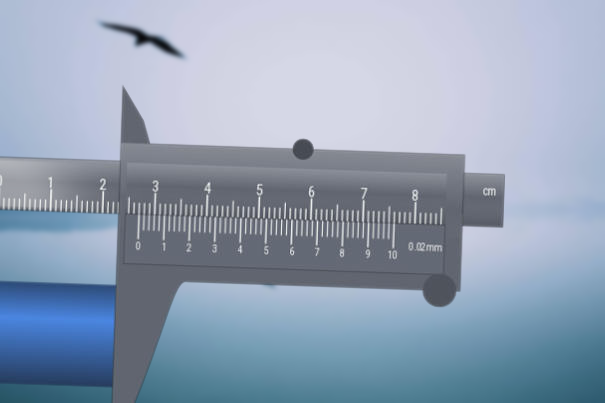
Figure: 27.0mm
